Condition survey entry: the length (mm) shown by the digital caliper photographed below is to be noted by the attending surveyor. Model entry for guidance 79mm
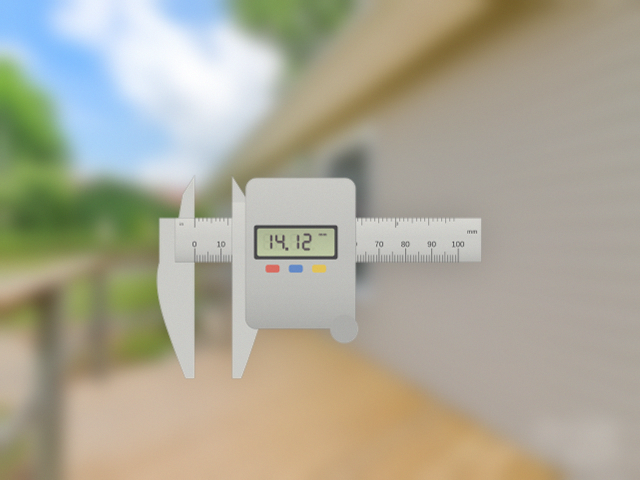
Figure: 14.12mm
